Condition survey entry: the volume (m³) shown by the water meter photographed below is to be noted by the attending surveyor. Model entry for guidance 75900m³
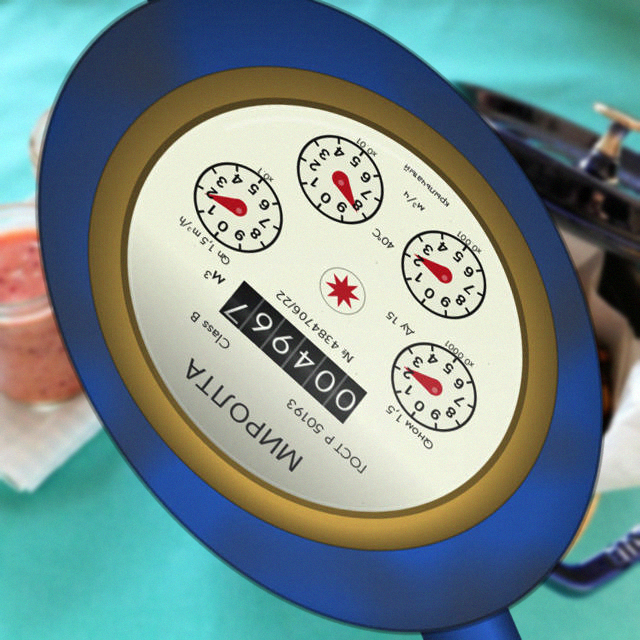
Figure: 4967.1822m³
